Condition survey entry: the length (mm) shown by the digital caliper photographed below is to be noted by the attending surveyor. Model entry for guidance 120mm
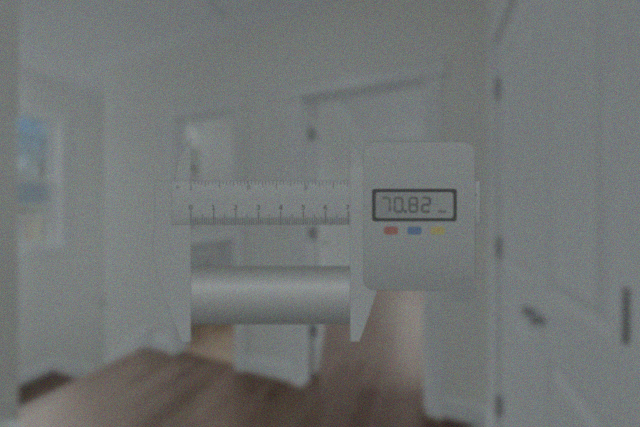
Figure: 70.82mm
